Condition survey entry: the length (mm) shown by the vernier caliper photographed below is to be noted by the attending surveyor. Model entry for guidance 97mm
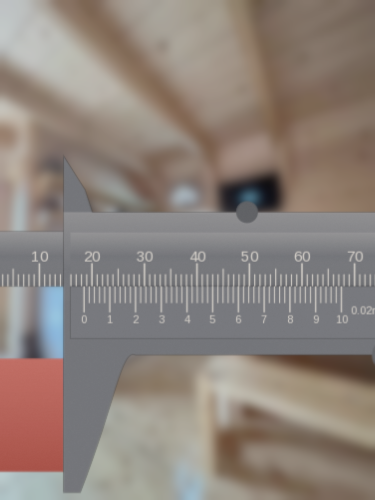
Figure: 18.5mm
